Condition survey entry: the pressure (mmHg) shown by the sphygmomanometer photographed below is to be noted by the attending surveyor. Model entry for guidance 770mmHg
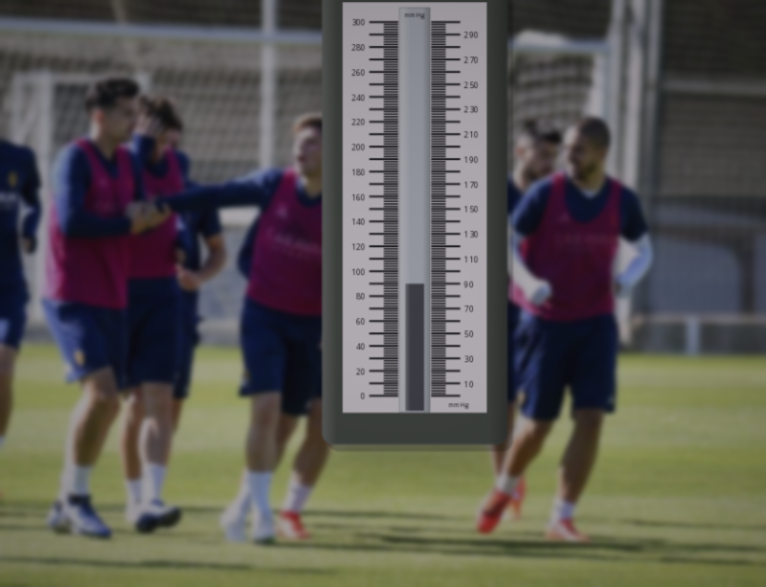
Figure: 90mmHg
